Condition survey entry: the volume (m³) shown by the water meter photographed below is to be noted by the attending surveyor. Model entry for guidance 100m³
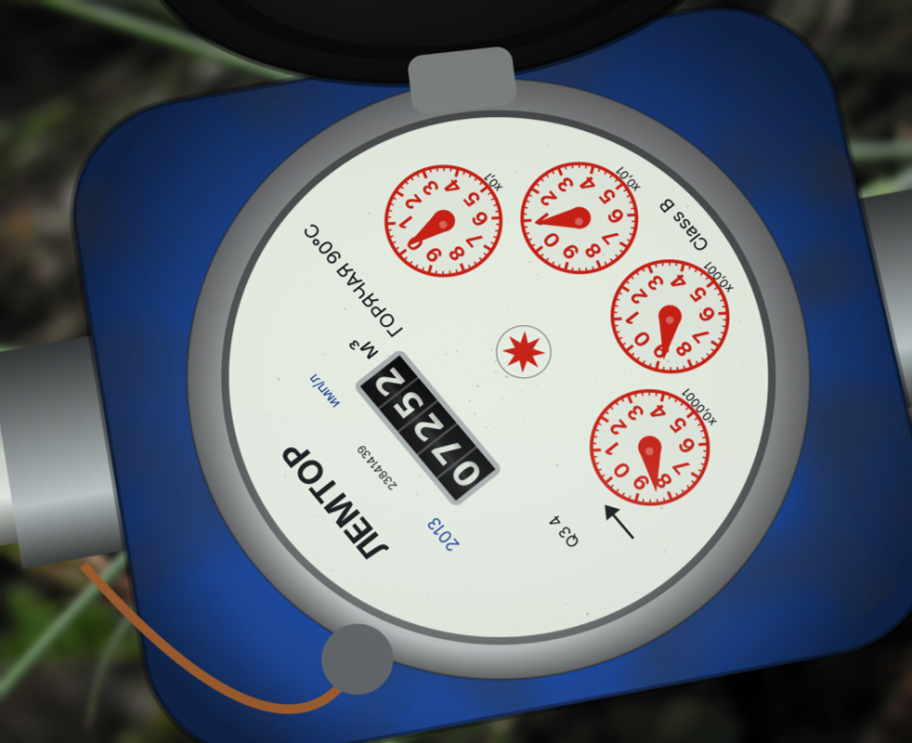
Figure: 7252.0088m³
